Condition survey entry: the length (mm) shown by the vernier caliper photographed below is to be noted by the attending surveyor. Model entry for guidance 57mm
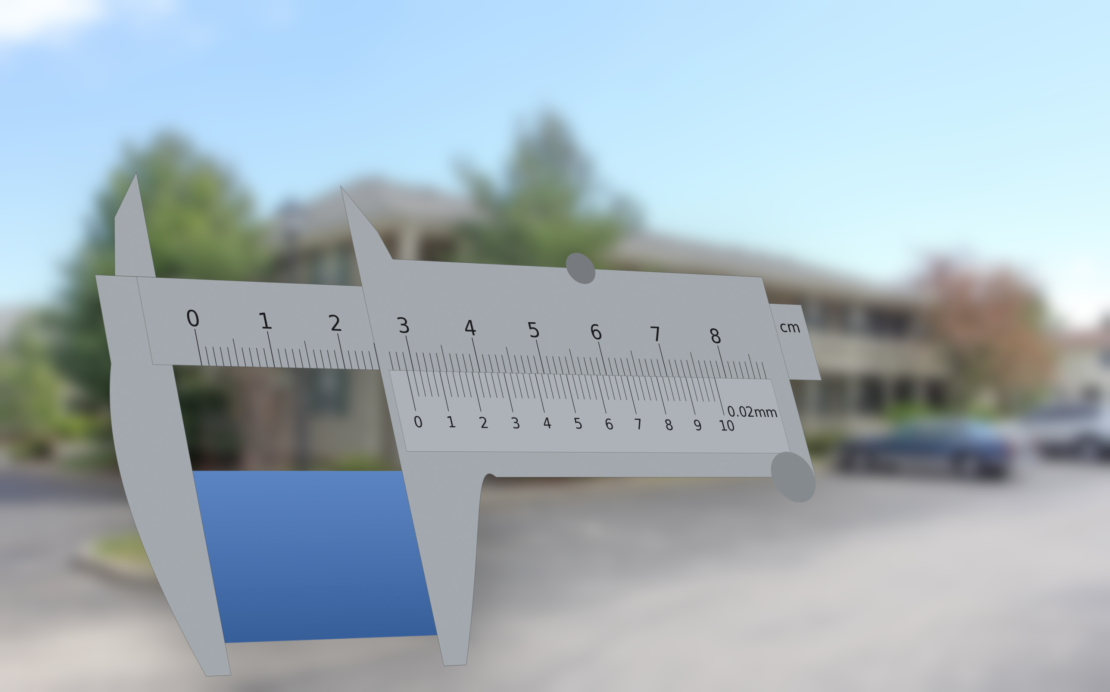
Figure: 29.0mm
